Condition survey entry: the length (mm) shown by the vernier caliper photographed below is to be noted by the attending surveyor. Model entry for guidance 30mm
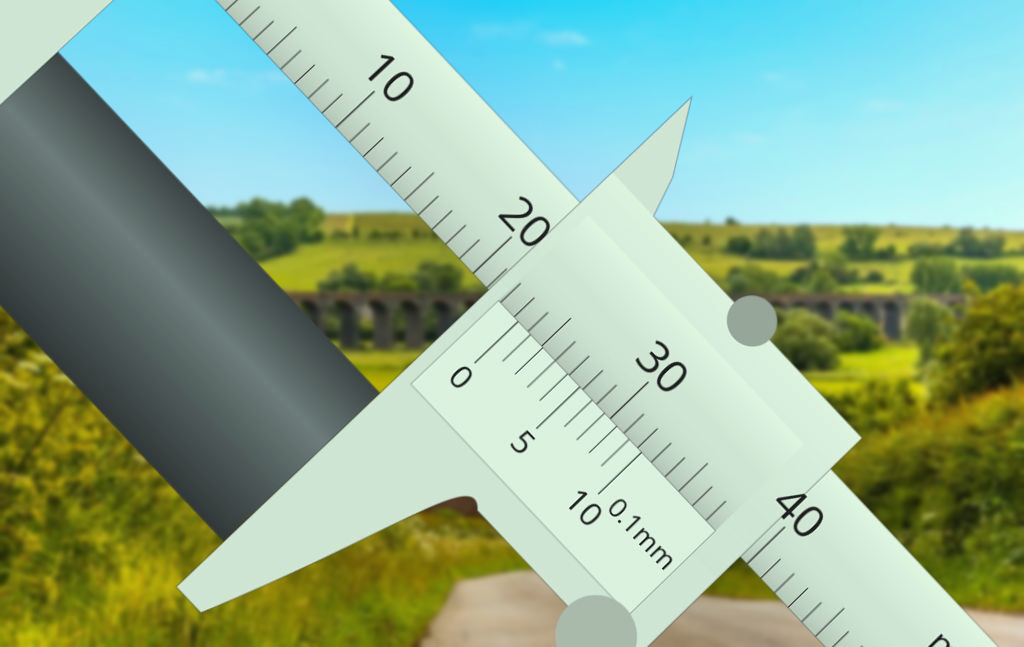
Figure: 23.3mm
